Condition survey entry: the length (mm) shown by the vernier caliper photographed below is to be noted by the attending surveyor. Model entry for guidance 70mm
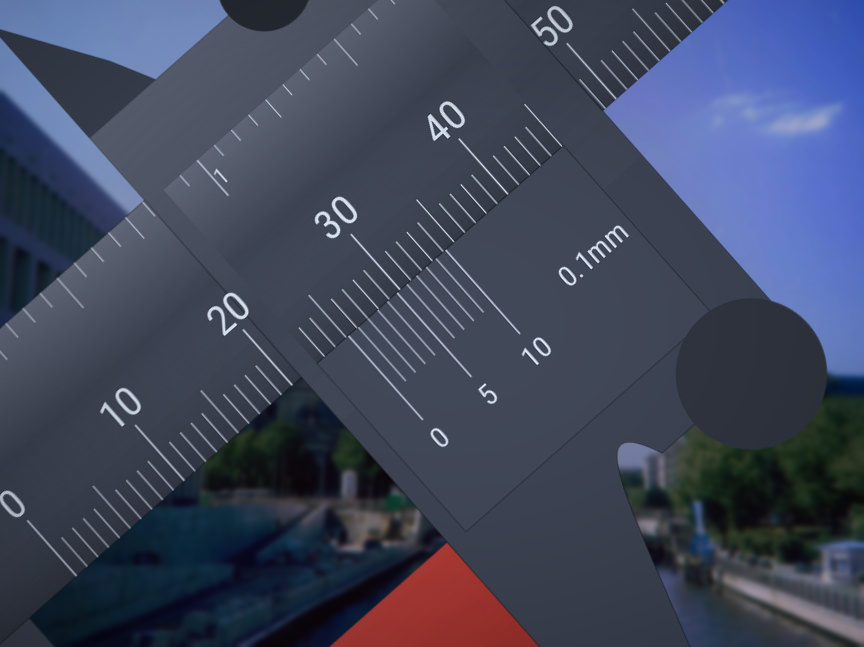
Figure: 25.2mm
